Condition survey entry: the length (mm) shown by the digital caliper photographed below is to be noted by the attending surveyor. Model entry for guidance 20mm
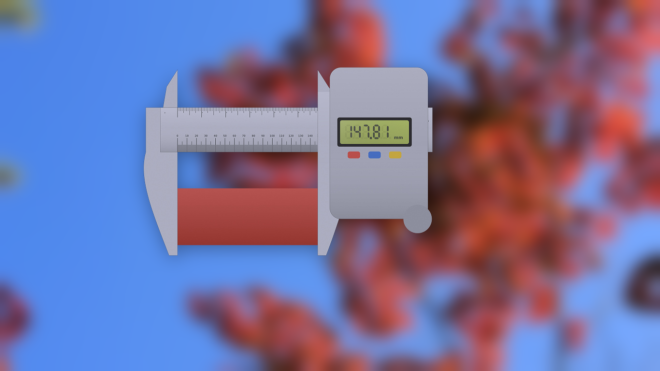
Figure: 147.81mm
